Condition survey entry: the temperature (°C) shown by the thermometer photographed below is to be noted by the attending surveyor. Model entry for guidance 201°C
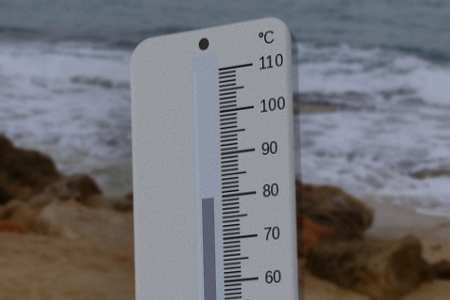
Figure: 80°C
